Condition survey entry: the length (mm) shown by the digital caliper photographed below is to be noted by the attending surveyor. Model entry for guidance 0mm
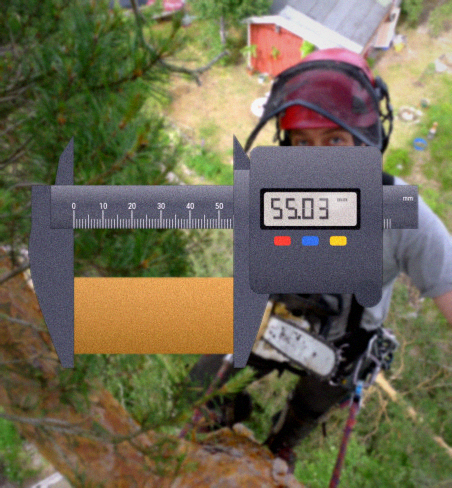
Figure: 55.03mm
